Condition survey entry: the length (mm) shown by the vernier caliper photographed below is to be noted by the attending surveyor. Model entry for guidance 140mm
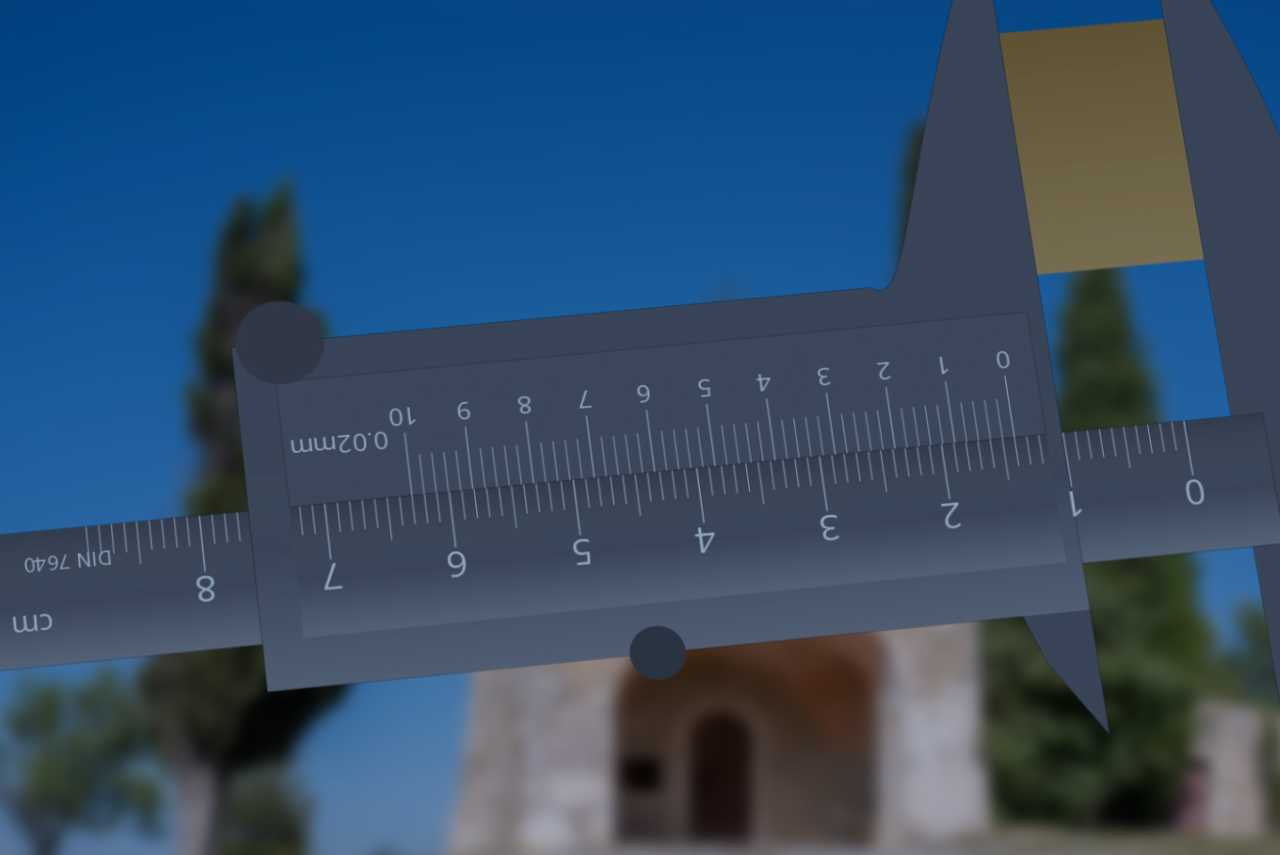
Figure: 14.0mm
